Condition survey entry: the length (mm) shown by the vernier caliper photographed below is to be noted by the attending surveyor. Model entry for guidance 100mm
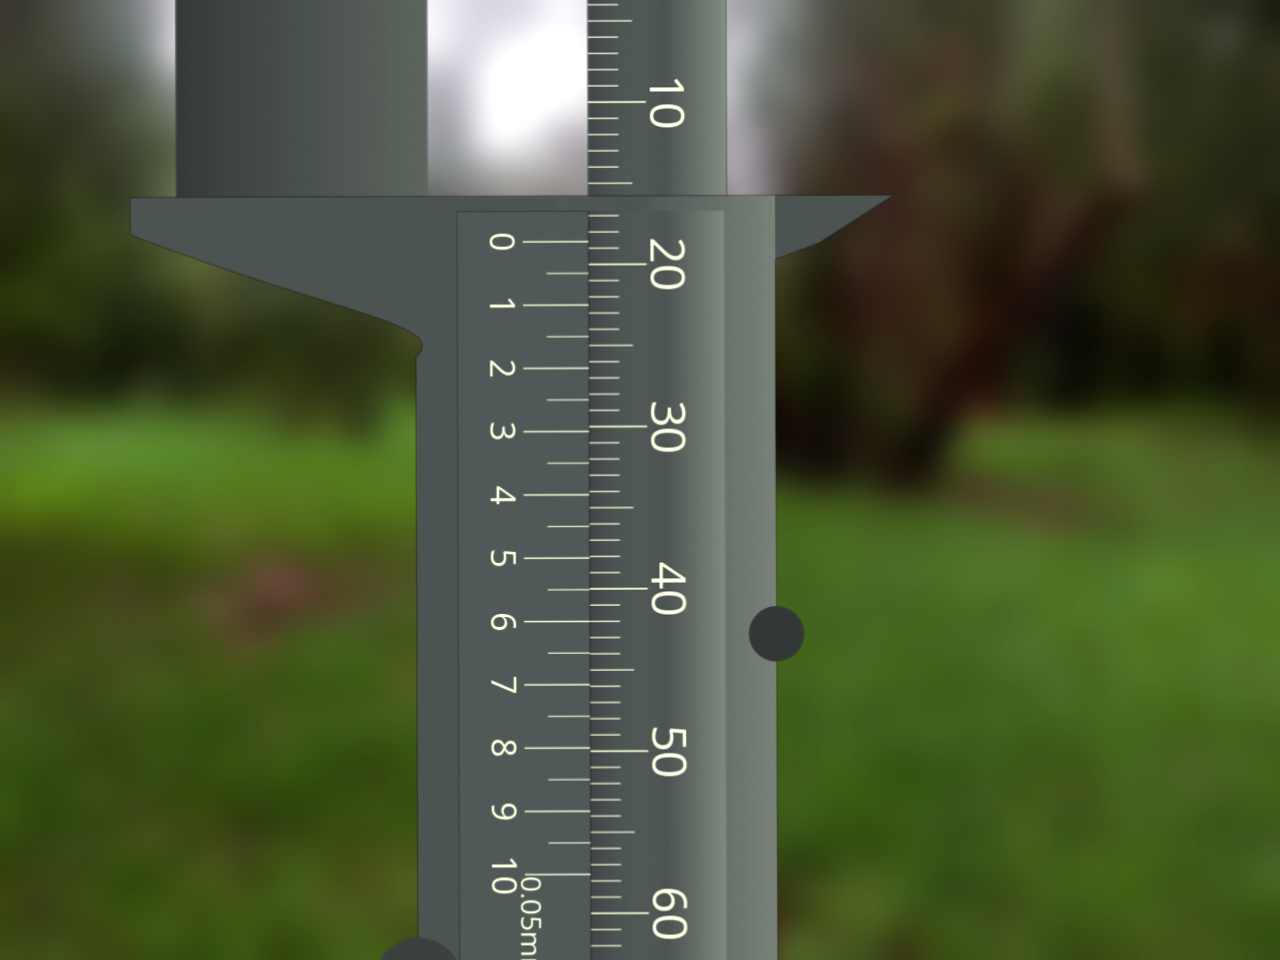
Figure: 18.6mm
